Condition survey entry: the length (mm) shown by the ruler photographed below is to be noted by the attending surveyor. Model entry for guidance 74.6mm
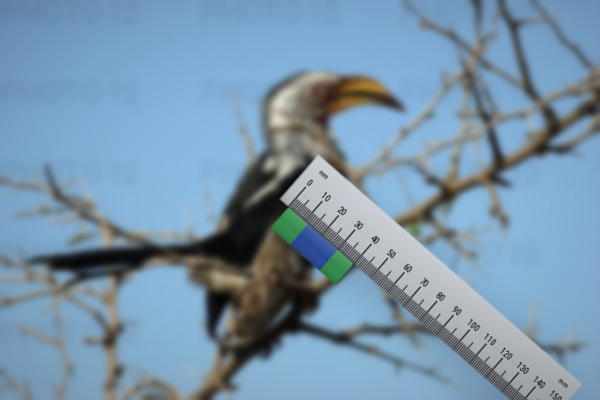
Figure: 40mm
